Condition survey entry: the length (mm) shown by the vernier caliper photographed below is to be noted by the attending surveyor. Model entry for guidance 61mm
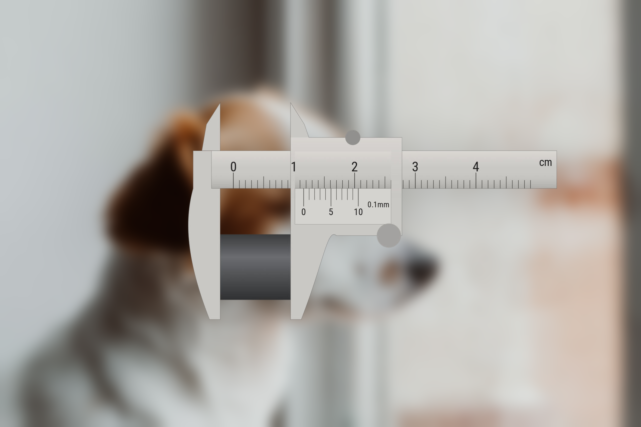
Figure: 11.6mm
